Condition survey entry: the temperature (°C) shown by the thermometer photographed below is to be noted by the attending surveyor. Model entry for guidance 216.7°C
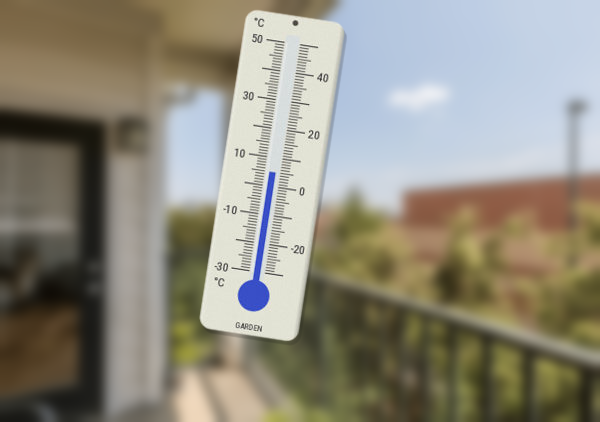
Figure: 5°C
